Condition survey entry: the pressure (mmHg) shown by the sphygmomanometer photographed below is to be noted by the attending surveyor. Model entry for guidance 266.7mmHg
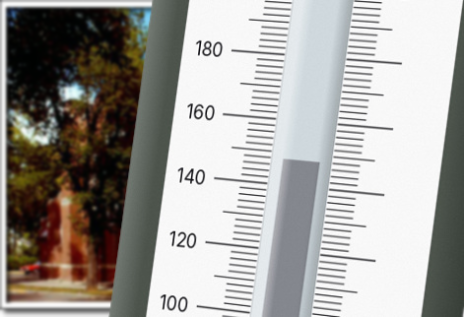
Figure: 148mmHg
